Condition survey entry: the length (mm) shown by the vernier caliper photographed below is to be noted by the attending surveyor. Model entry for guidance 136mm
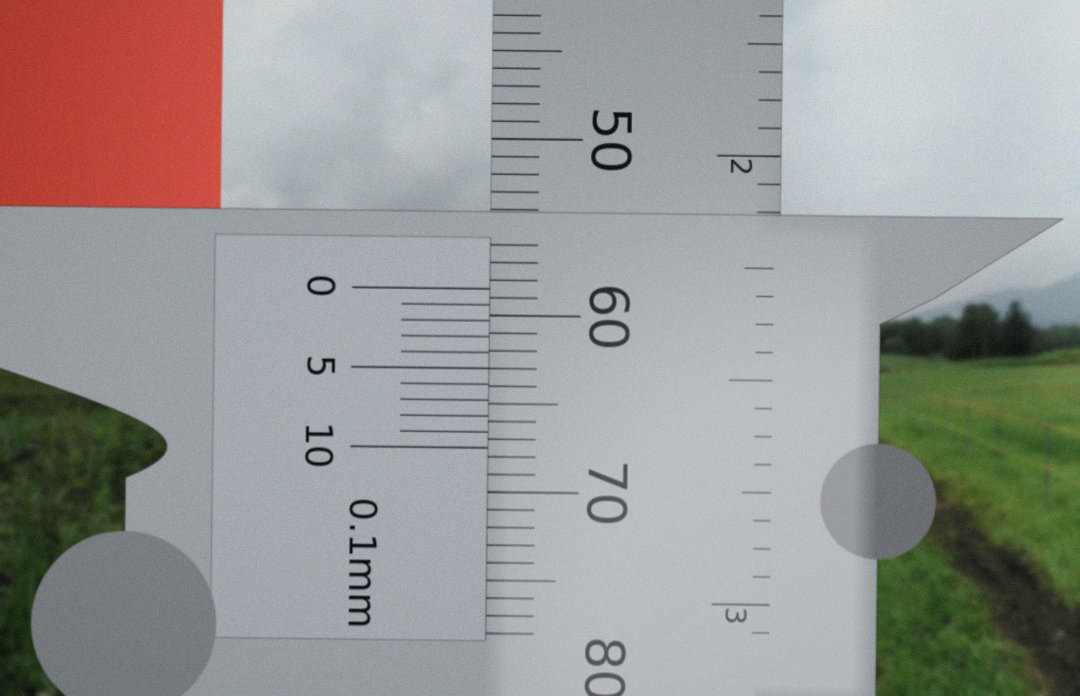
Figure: 58.5mm
